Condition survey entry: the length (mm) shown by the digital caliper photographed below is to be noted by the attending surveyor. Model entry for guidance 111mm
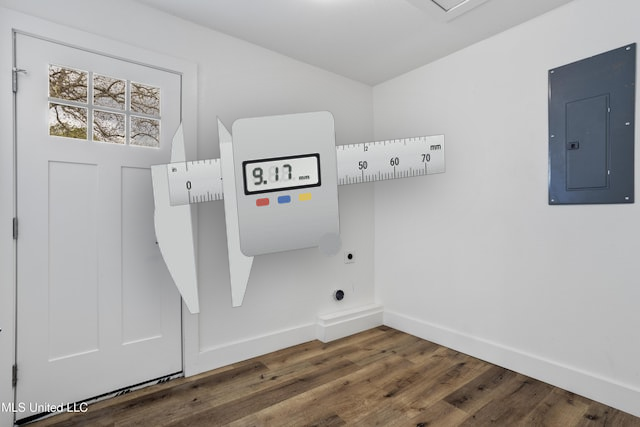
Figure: 9.17mm
